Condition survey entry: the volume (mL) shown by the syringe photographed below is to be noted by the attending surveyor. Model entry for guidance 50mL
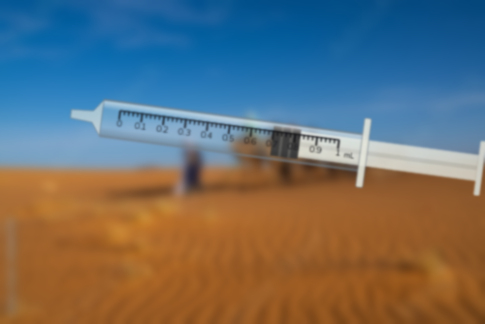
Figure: 0.7mL
